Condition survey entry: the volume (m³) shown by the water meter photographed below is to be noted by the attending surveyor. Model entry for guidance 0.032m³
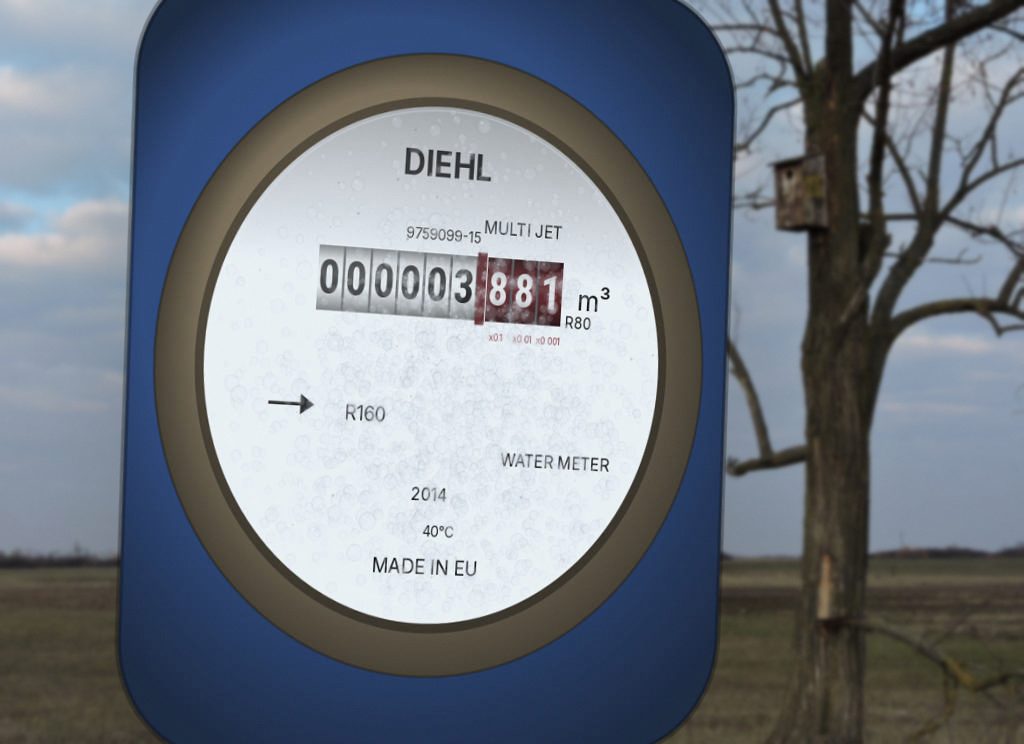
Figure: 3.881m³
